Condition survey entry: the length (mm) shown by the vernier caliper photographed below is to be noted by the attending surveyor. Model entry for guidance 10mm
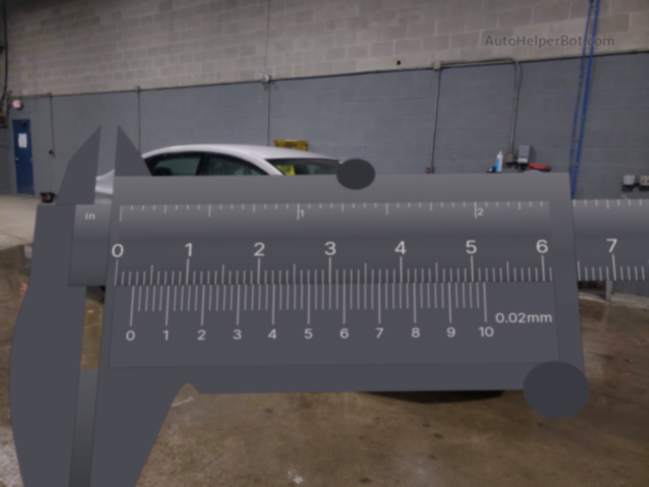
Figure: 2.6mm
